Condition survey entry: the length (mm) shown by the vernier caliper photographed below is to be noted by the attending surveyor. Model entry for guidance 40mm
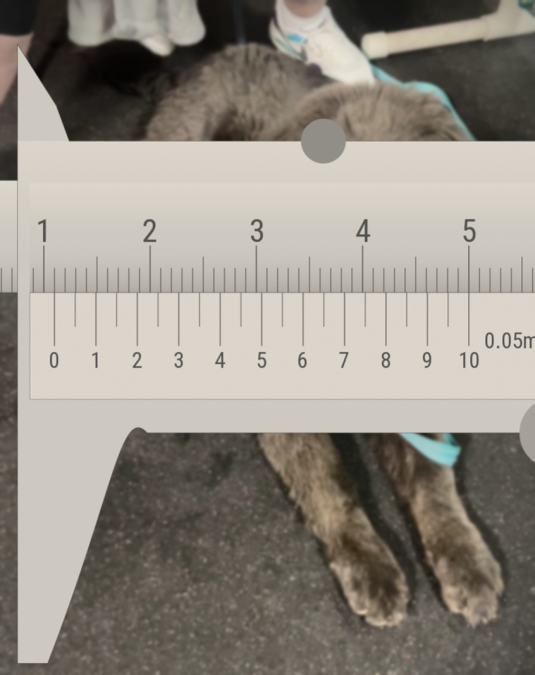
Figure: 11.0mm
